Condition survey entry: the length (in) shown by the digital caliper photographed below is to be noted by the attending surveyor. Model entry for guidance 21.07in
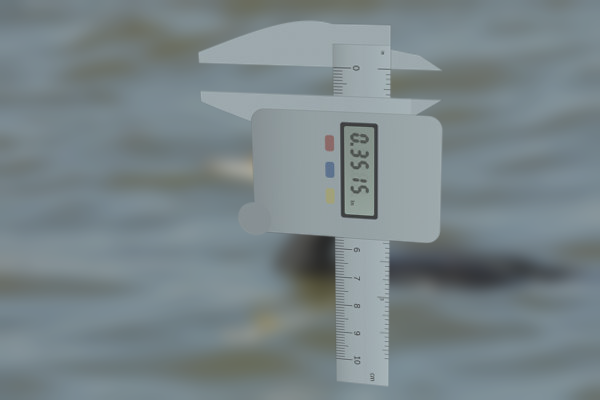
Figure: 0.3515in
